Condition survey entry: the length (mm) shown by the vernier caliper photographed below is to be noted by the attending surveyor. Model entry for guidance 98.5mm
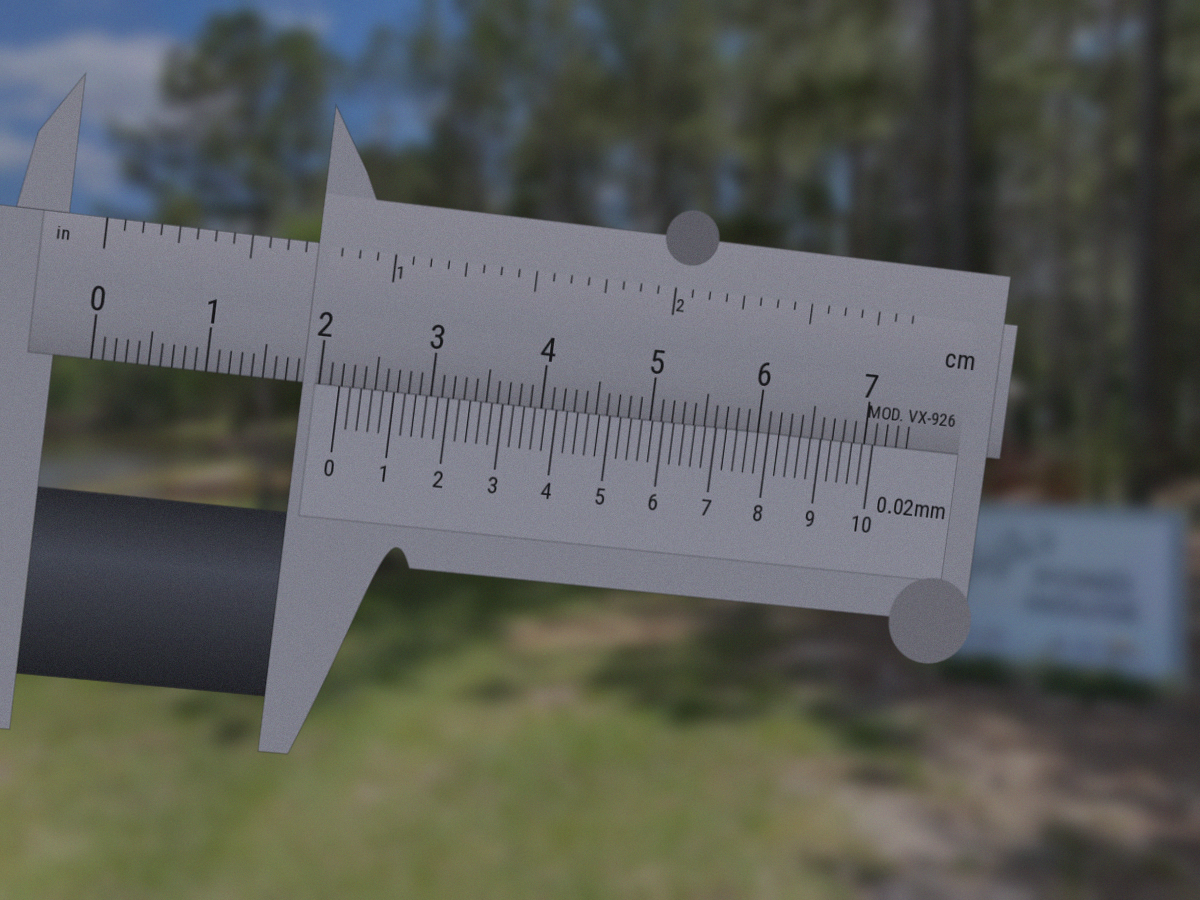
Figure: 21.8mm
